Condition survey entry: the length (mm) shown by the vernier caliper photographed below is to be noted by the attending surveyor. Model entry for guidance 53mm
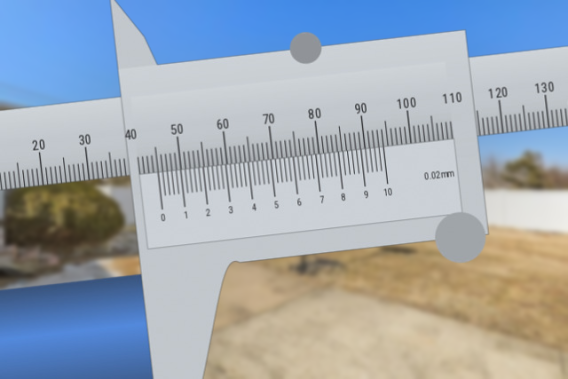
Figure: 45.0mm
